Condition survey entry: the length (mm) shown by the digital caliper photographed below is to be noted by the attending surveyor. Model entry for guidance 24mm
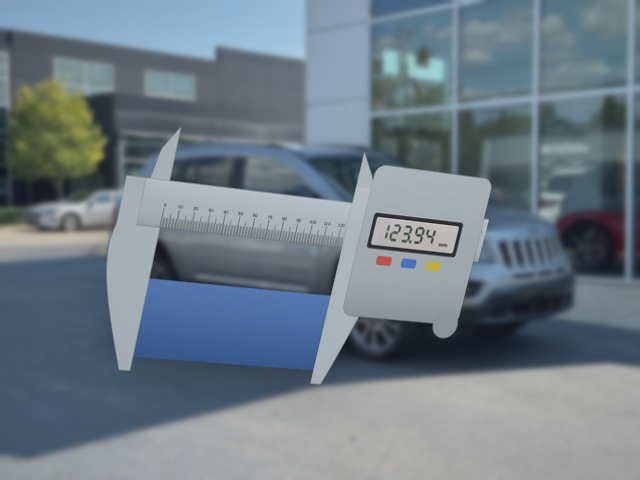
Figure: 123.94mm
